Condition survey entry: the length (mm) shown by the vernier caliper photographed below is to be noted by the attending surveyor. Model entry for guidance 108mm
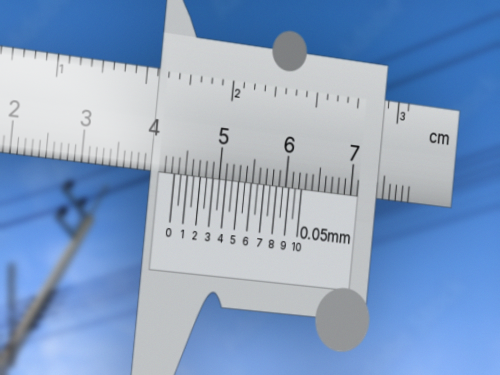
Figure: 43.4mm
